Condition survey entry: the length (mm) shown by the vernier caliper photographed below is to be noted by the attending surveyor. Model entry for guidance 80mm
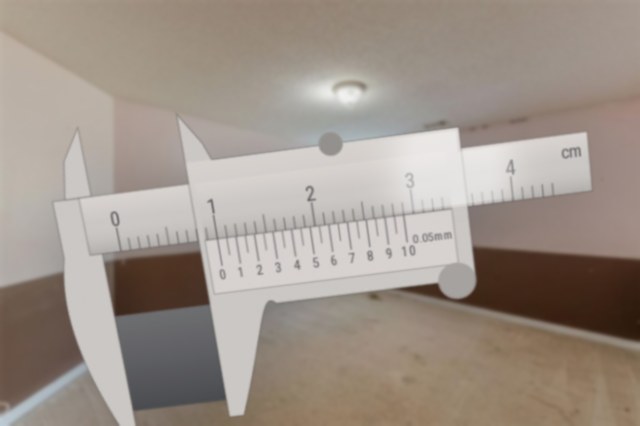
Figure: 10.0mm
